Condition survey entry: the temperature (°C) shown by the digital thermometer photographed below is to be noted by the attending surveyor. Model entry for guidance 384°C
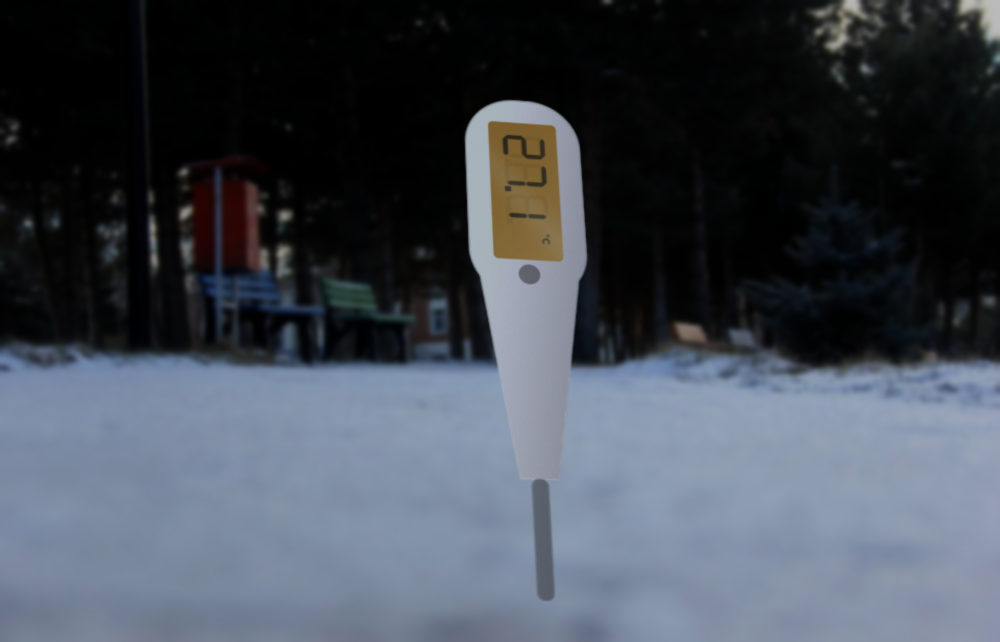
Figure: 27.1°C
